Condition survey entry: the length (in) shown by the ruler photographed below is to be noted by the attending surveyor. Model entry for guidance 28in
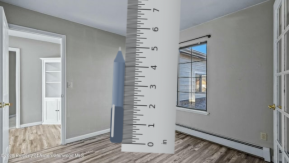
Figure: 5in
